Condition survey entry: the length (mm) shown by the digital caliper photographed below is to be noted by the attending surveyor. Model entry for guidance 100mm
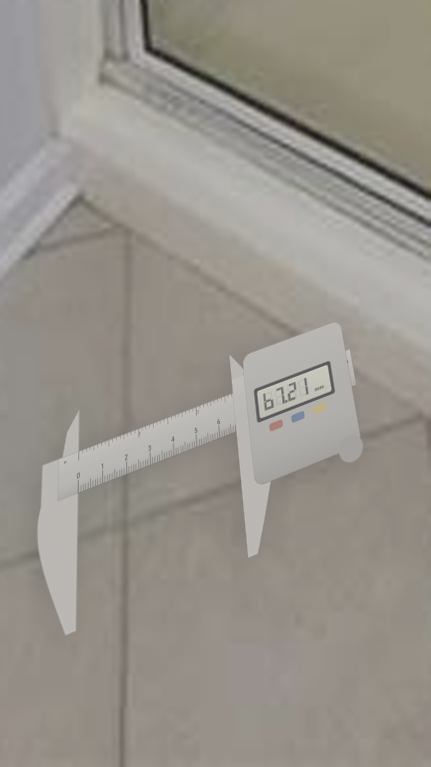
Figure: 67.21mm
